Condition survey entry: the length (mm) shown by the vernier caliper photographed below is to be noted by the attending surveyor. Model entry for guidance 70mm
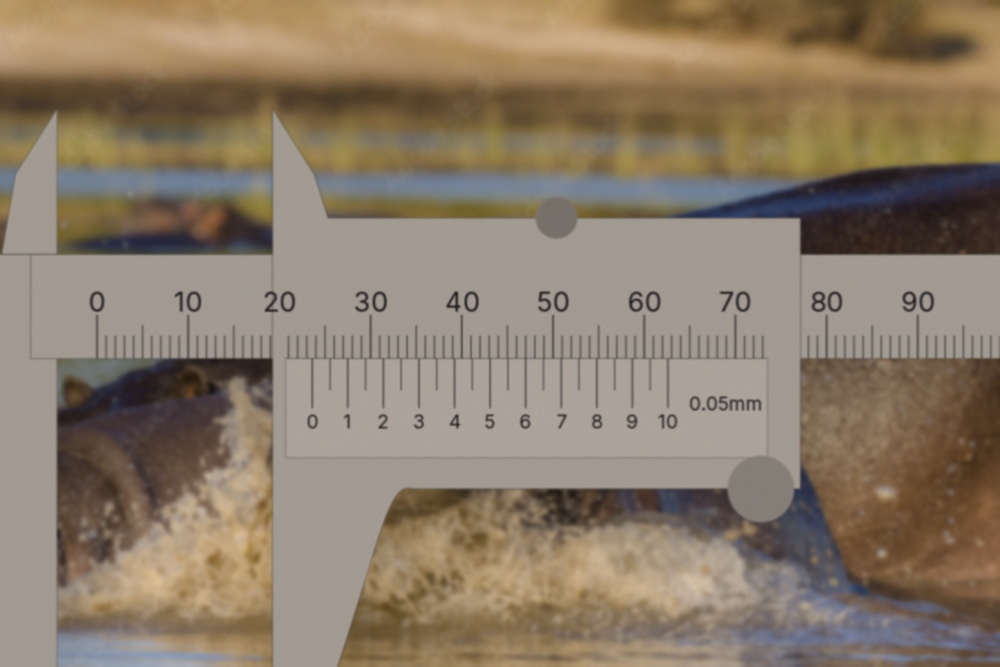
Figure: 23.6mm
